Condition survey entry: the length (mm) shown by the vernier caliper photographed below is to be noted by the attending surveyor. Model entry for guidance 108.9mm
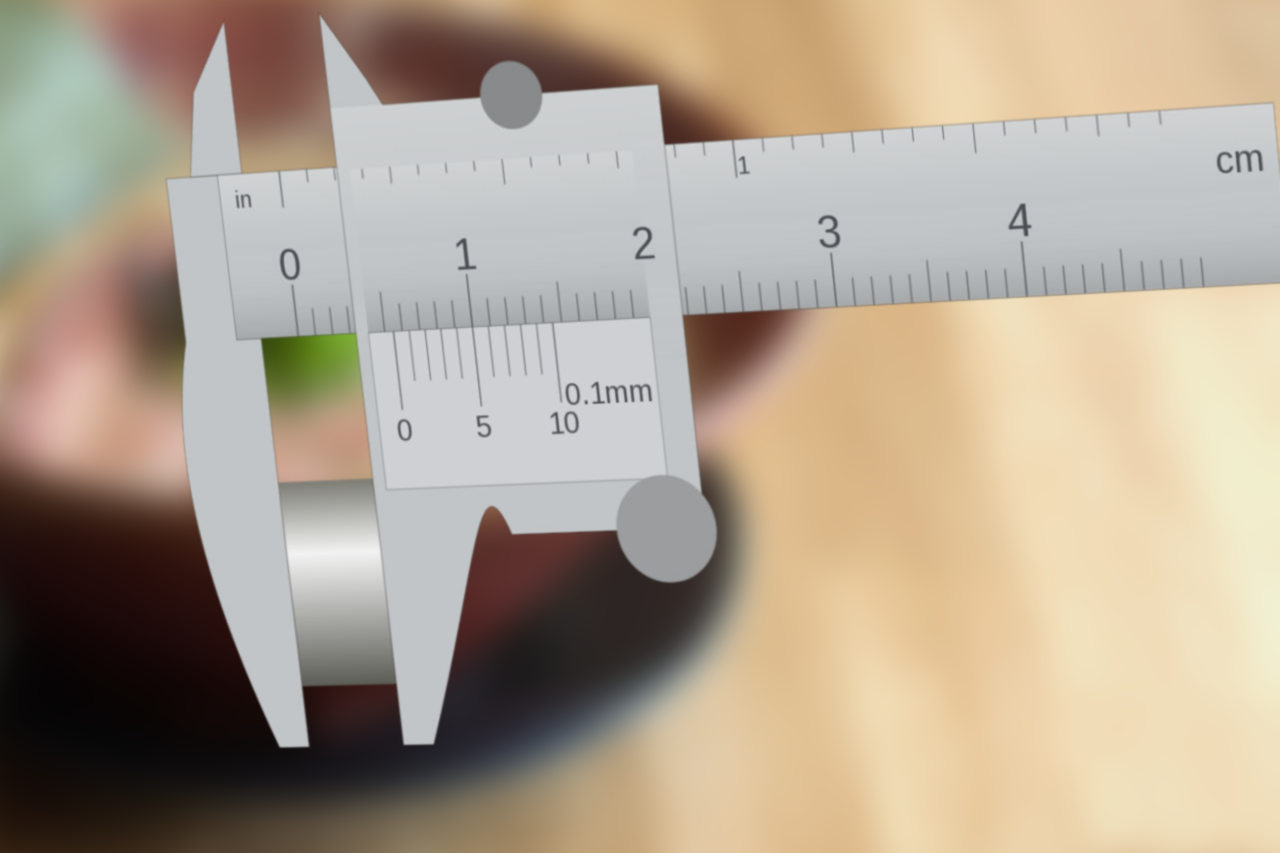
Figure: 5.5mm
